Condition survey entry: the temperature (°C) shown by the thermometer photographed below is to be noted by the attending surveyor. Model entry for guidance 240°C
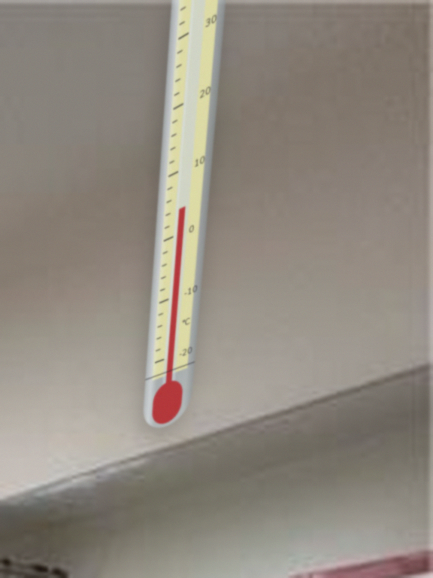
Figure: 4°C
